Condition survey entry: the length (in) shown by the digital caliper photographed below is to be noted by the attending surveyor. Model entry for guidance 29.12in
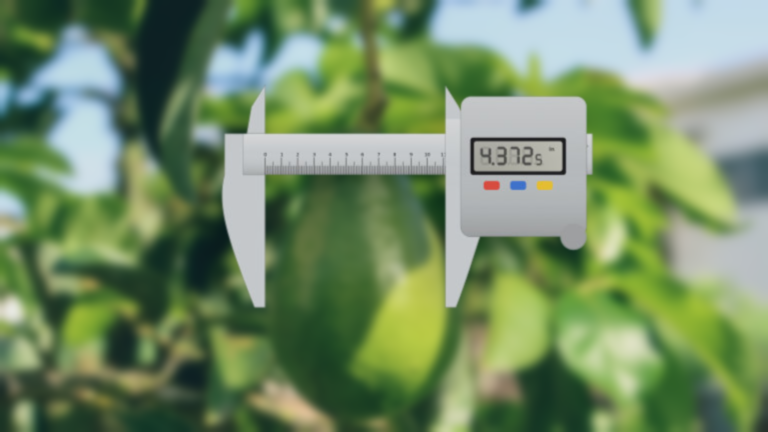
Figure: 4.3725in
